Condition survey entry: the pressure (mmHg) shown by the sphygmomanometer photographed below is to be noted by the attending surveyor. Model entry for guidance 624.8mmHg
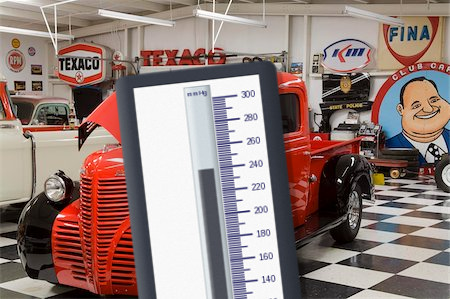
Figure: 240mmHg
